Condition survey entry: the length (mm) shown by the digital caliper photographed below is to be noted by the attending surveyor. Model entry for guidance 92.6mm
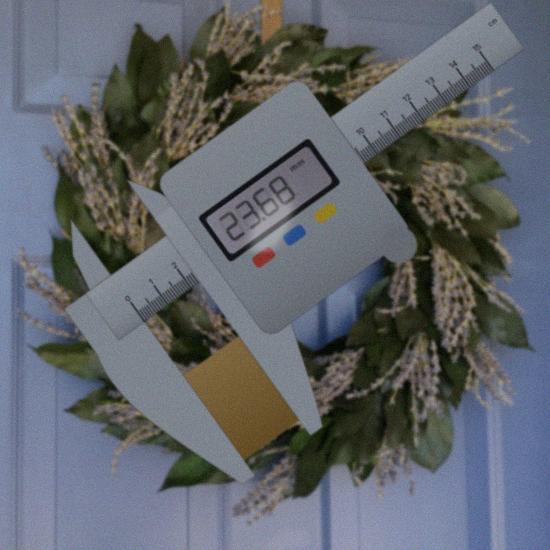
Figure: 23.68mm
